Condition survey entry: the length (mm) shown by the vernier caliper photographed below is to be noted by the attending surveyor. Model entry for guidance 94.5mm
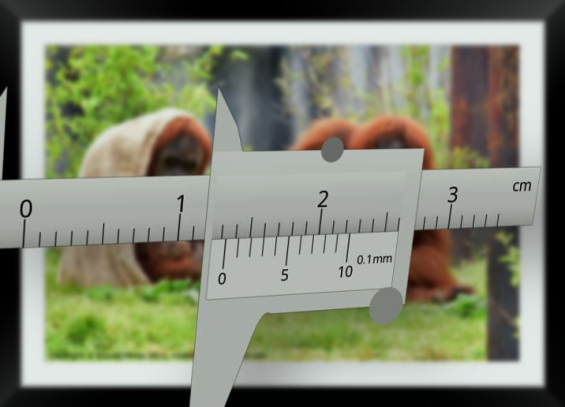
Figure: 13.3mm
